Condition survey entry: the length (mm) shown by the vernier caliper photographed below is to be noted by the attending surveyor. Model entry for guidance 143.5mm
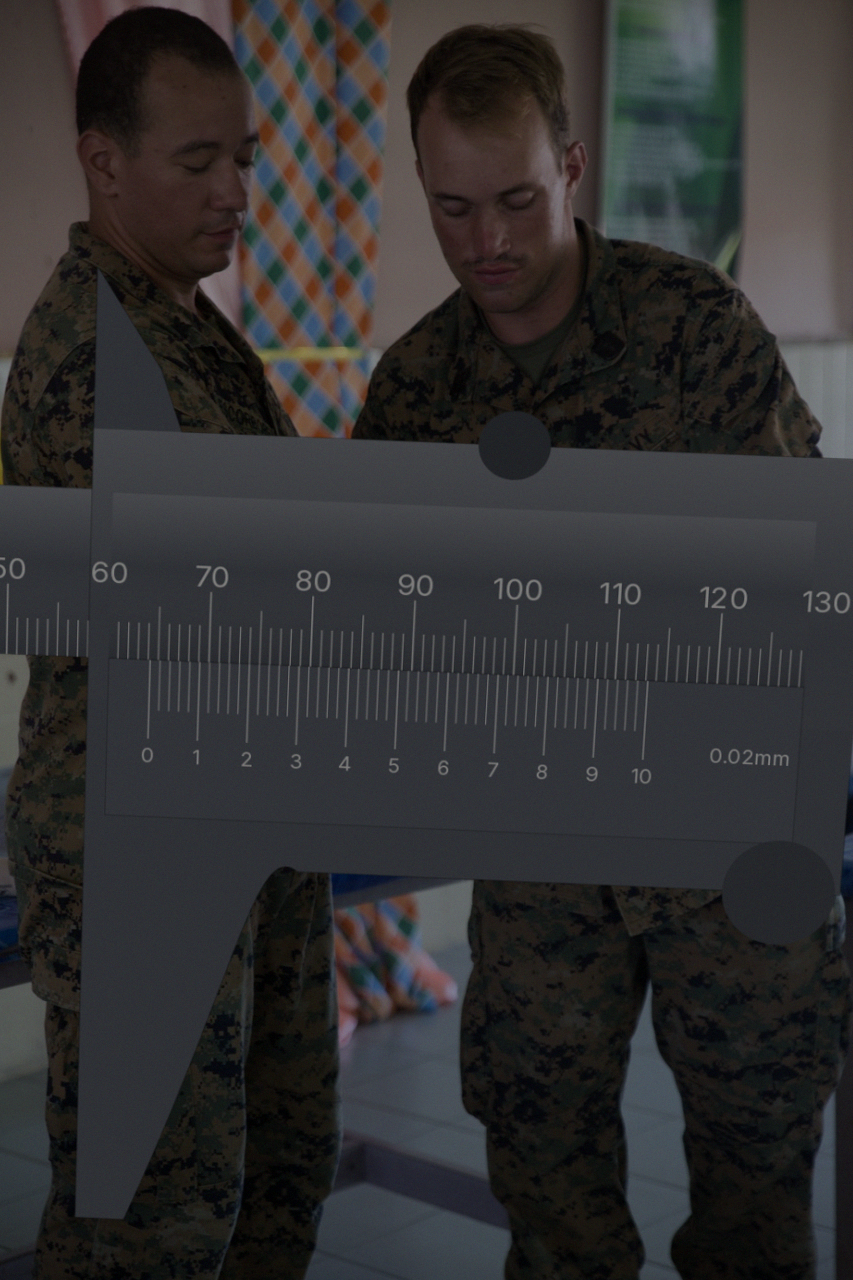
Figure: 64.2mm
